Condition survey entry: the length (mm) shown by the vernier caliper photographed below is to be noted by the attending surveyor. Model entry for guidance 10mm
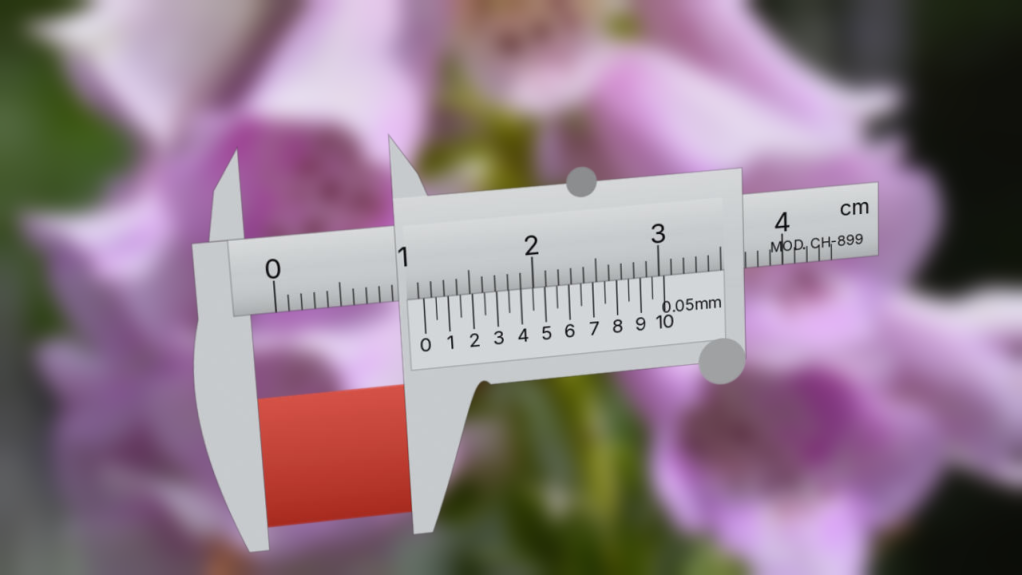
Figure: 11.4mm
